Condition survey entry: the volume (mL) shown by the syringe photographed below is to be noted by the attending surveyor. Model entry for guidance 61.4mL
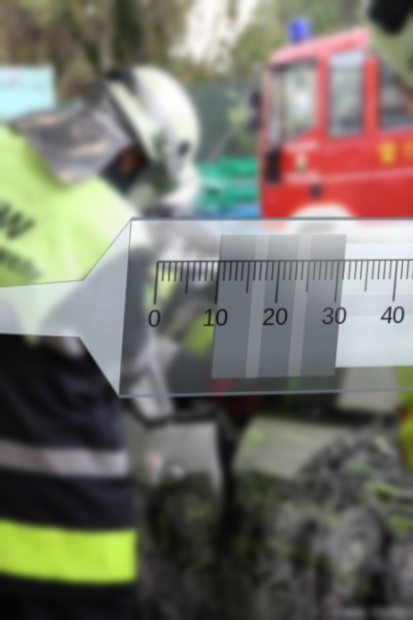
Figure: 10mL
